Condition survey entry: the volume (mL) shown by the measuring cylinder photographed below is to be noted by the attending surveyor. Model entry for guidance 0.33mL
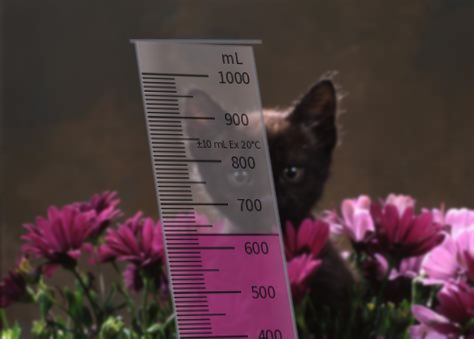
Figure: 630mL
